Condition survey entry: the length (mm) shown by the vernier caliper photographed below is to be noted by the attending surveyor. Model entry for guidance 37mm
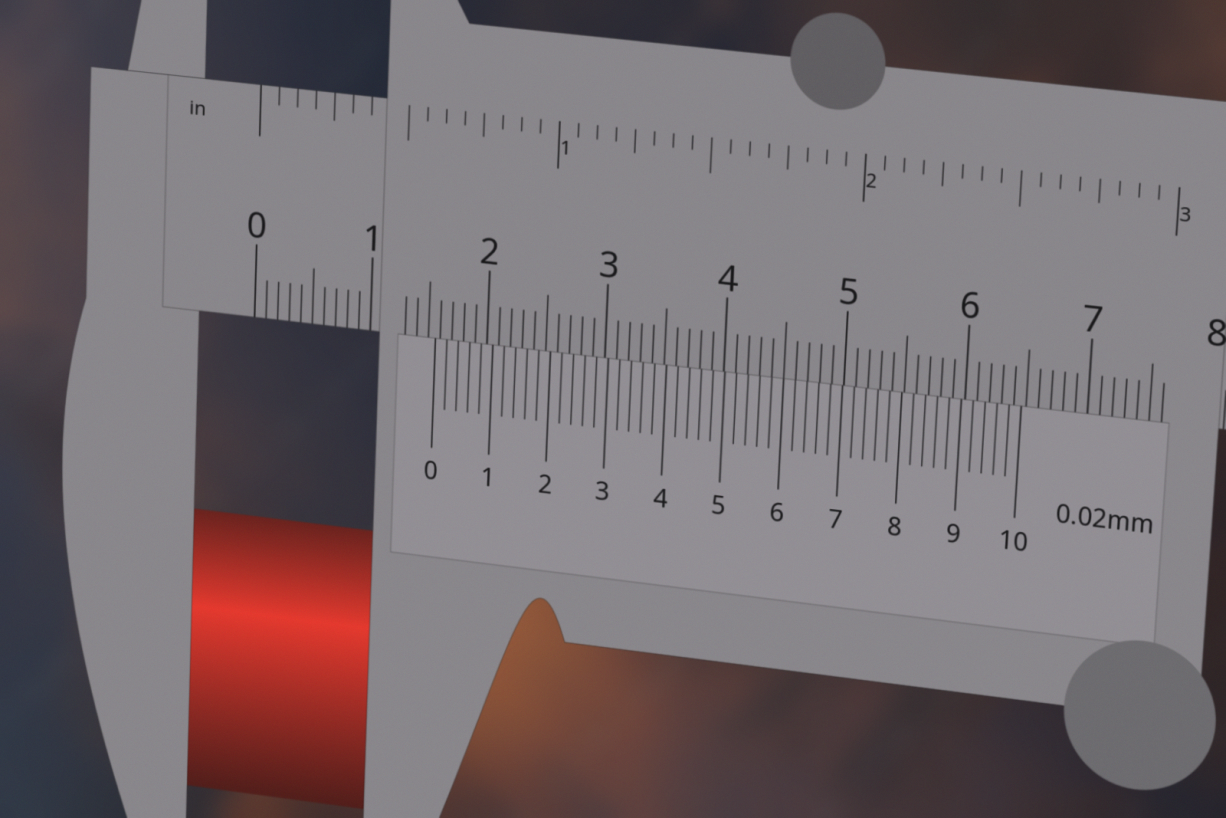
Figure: 15.6mm
